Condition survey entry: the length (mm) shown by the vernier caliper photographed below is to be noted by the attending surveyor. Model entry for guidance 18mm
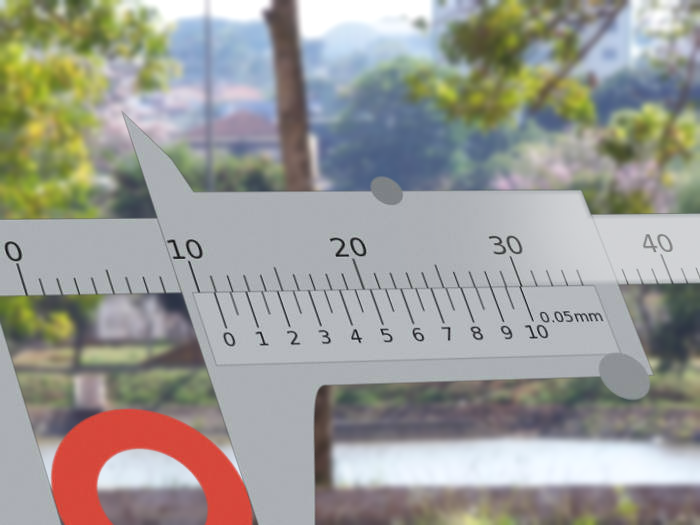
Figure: 10.9mm
